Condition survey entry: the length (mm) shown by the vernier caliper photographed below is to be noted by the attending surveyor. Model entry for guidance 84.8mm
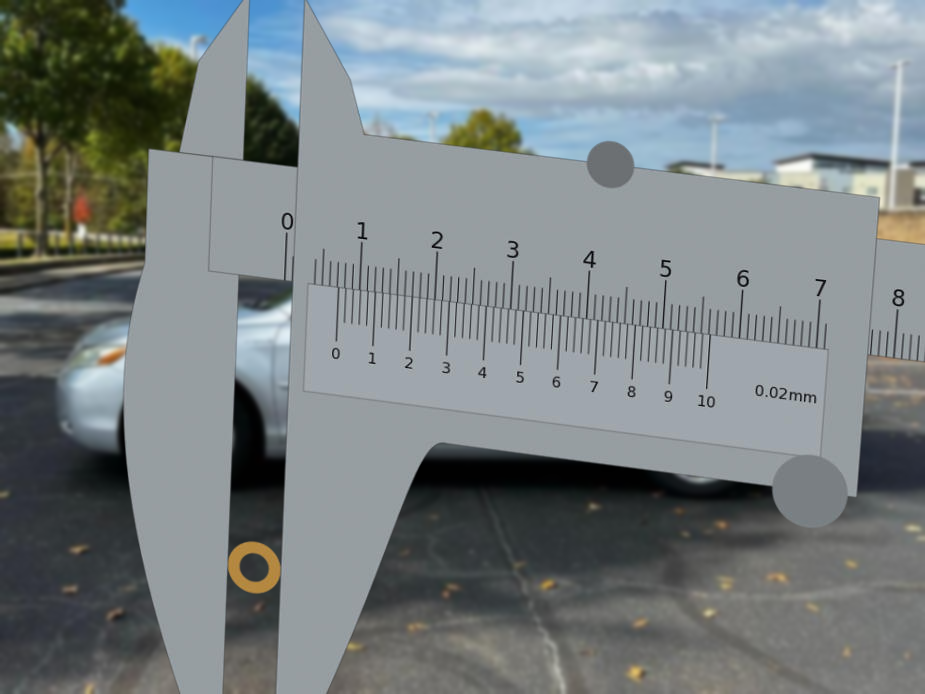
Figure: 7.2mm
